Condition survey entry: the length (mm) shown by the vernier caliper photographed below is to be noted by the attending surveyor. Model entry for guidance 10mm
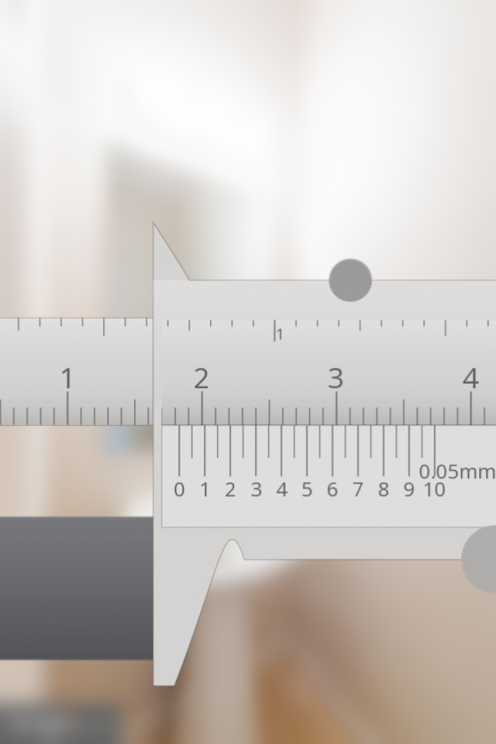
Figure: 18.3mm
